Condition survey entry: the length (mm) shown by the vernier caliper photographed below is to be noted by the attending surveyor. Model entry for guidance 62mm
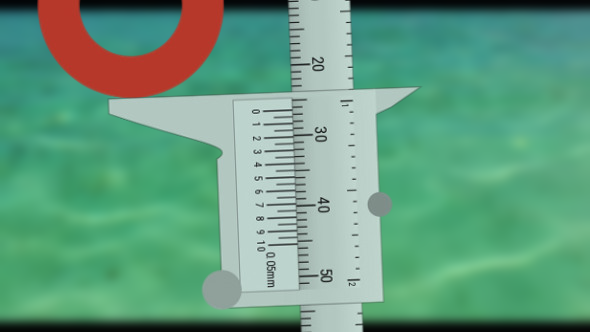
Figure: 26.4mm
